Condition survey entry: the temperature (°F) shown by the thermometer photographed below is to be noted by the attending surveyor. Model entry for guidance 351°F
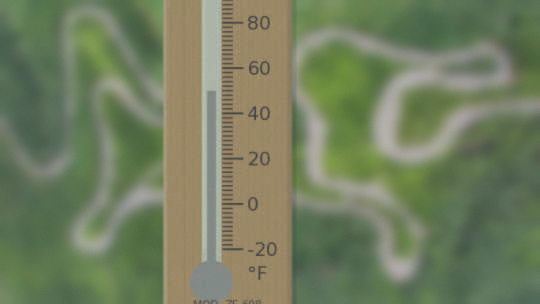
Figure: 50°F
